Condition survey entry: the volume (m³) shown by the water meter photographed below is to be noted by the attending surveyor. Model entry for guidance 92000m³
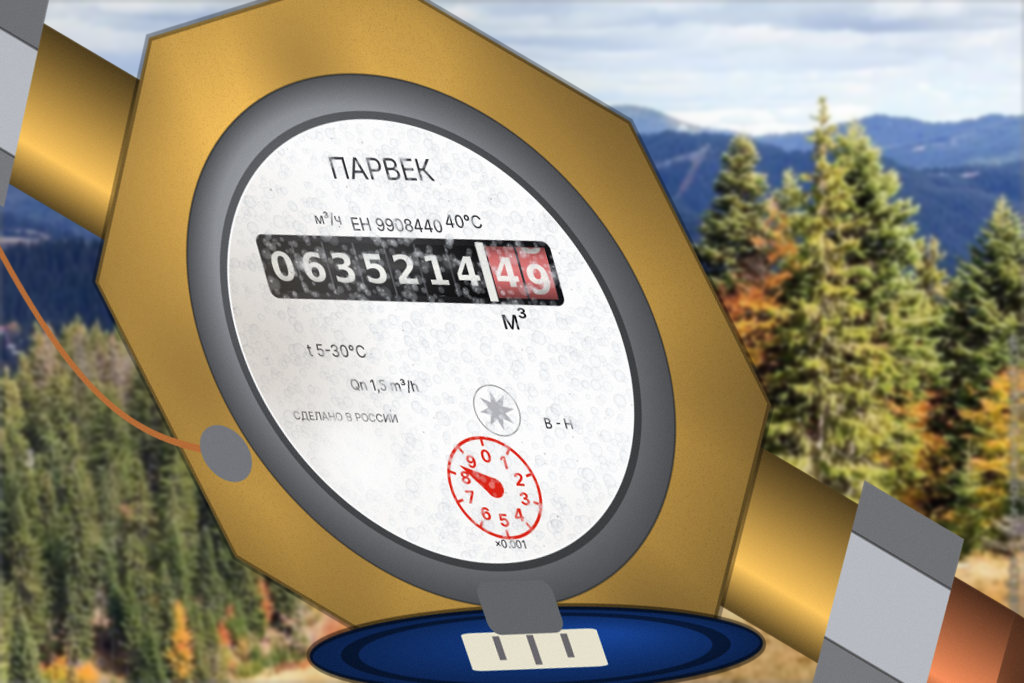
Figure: 635214.488m³
